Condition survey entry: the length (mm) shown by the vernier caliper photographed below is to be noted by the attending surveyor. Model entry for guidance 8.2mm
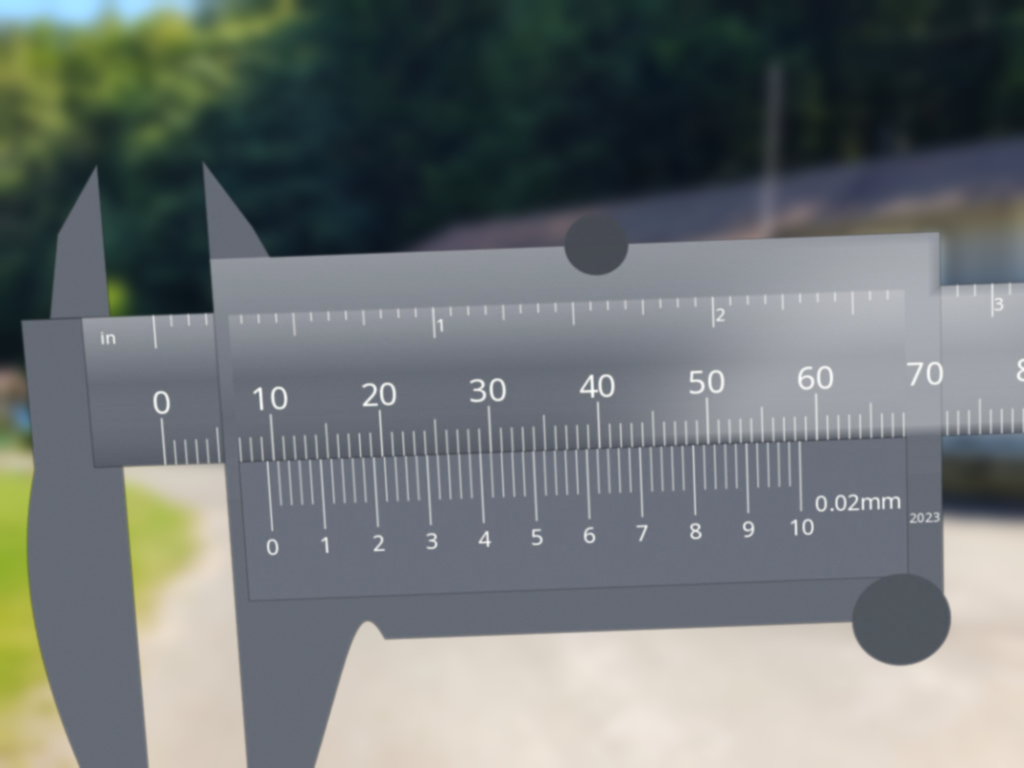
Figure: 9.4mm
